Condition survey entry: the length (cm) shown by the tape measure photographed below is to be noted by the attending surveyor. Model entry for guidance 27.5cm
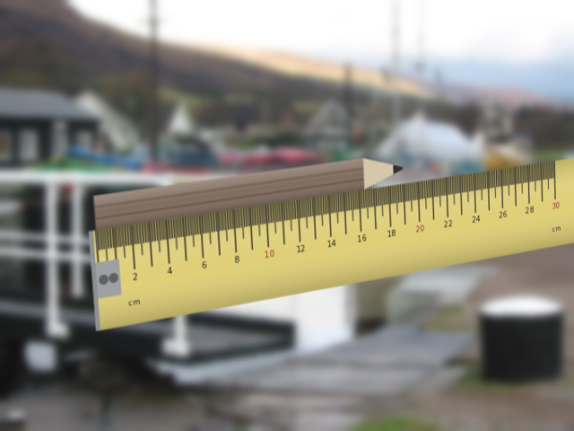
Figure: 19cm
